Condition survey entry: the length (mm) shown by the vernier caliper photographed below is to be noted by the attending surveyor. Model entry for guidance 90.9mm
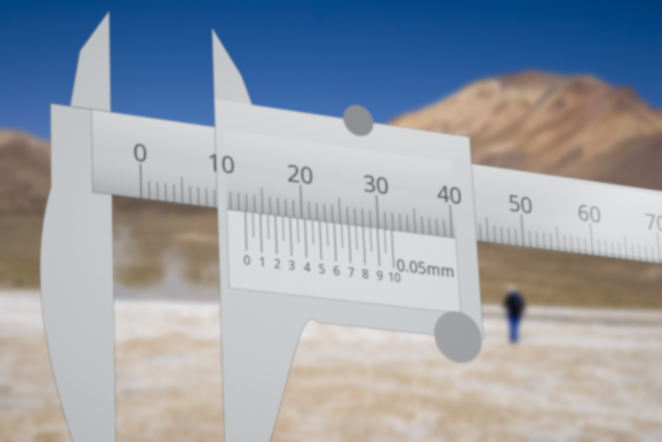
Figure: 12.8mm
